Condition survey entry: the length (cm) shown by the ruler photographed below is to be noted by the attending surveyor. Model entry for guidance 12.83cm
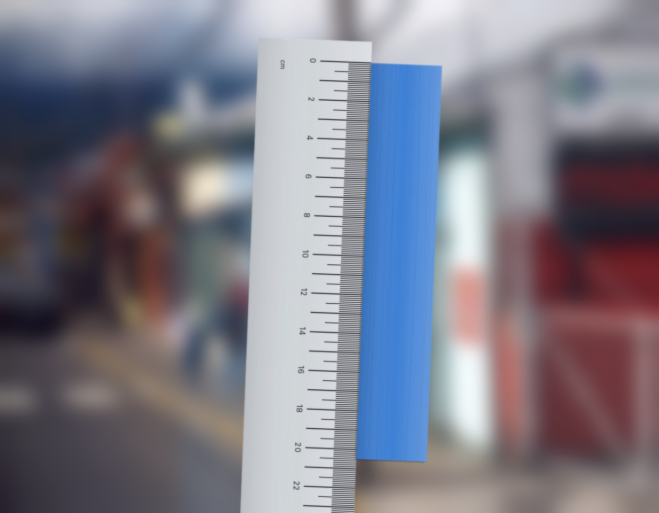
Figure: 20.5cm
